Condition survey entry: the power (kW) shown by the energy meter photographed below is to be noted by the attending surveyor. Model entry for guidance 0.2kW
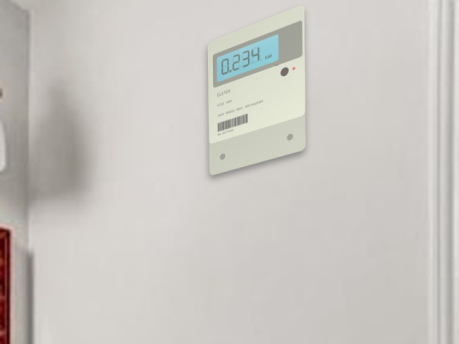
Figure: 0.234kW
